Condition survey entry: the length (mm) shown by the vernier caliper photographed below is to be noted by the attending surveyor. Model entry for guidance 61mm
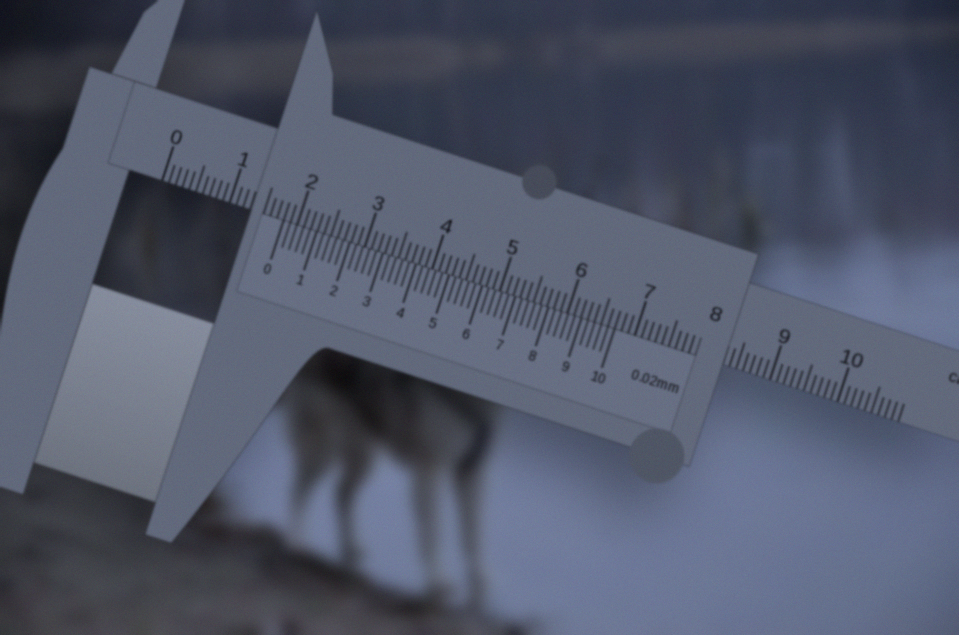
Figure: 18.0mm
